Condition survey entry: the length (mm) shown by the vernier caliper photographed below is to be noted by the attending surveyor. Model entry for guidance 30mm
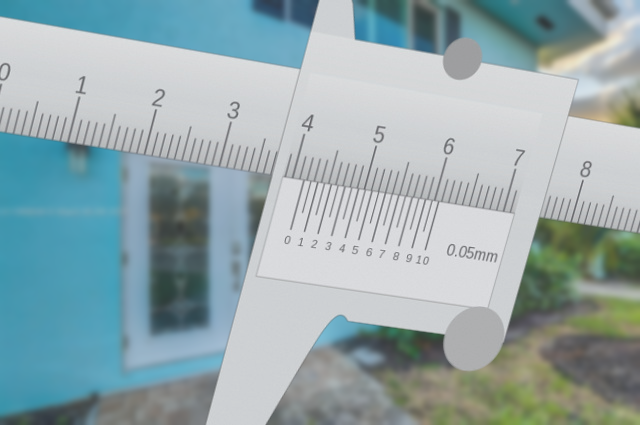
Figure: 41.6mm
